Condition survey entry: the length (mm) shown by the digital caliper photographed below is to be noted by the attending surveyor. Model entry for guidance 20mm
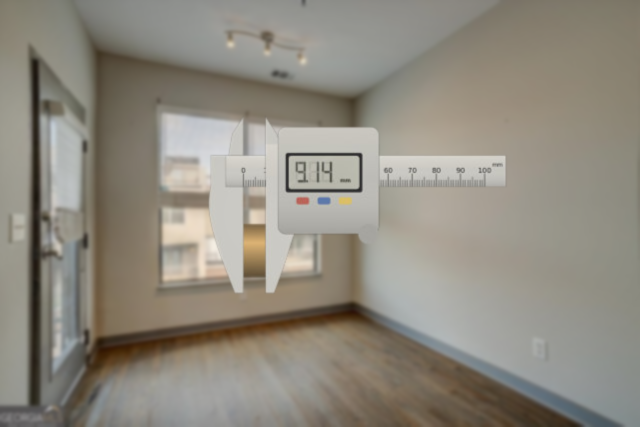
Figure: 9.14mm
